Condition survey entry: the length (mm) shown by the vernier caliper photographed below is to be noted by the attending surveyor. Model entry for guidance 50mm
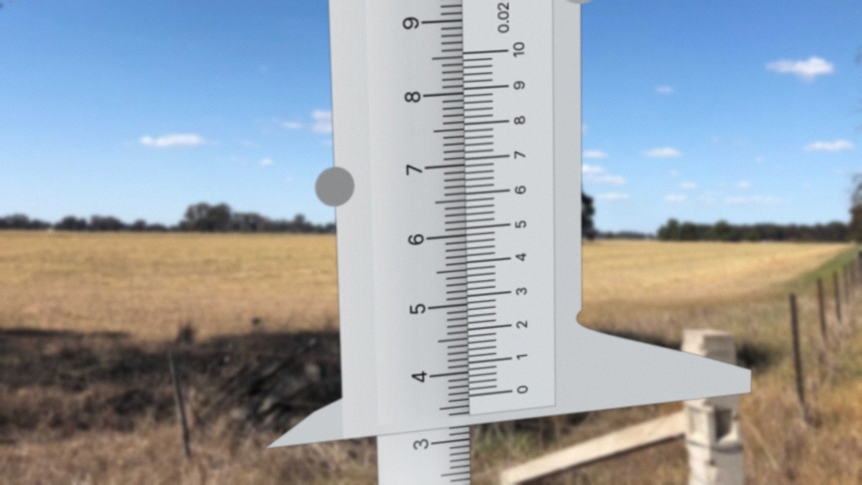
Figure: 36.5mm
